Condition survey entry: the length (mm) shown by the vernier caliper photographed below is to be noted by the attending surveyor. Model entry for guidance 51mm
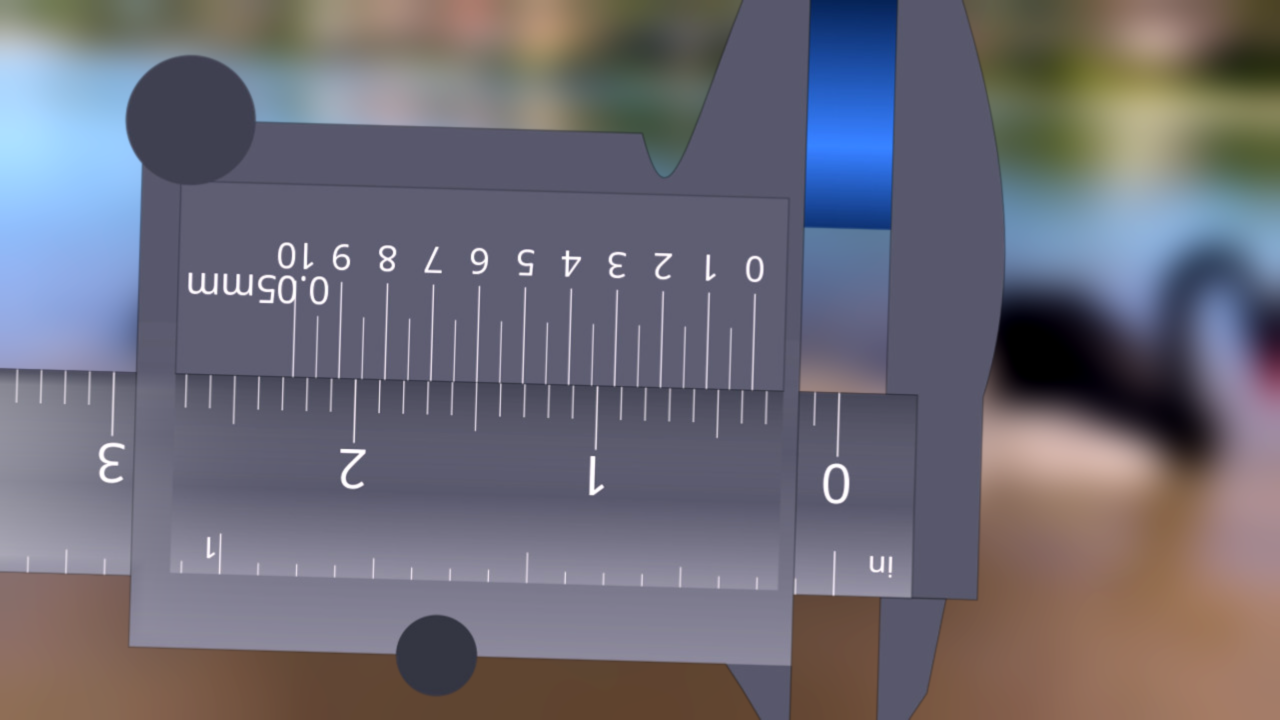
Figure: 3.6mm
